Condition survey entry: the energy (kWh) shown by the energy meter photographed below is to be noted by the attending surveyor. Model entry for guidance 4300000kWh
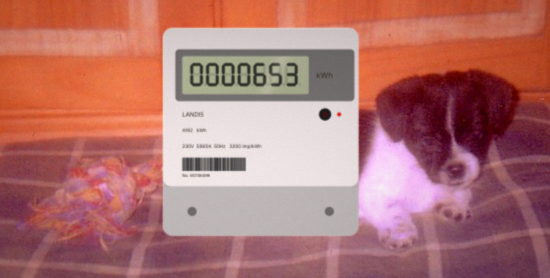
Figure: 653kWh
